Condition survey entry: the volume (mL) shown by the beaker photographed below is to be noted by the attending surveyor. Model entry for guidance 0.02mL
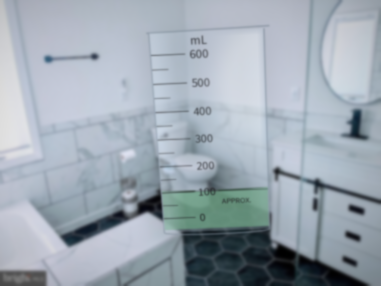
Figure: 100mL
